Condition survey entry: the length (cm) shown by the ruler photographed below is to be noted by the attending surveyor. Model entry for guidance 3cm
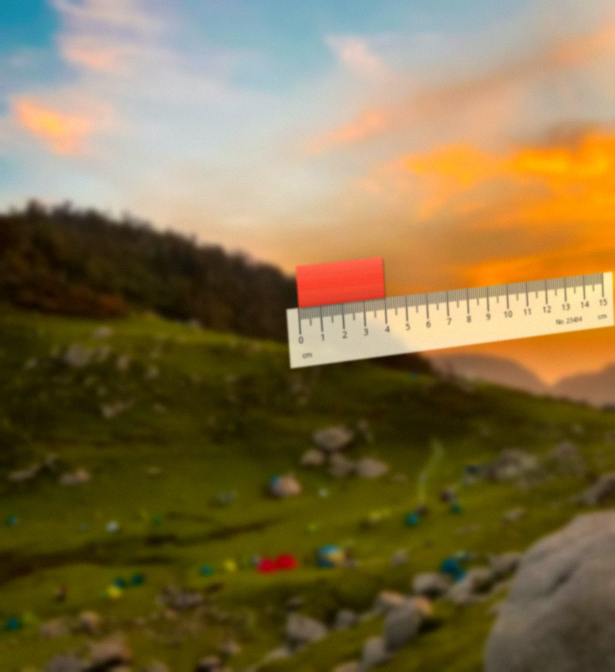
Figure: 4cm
